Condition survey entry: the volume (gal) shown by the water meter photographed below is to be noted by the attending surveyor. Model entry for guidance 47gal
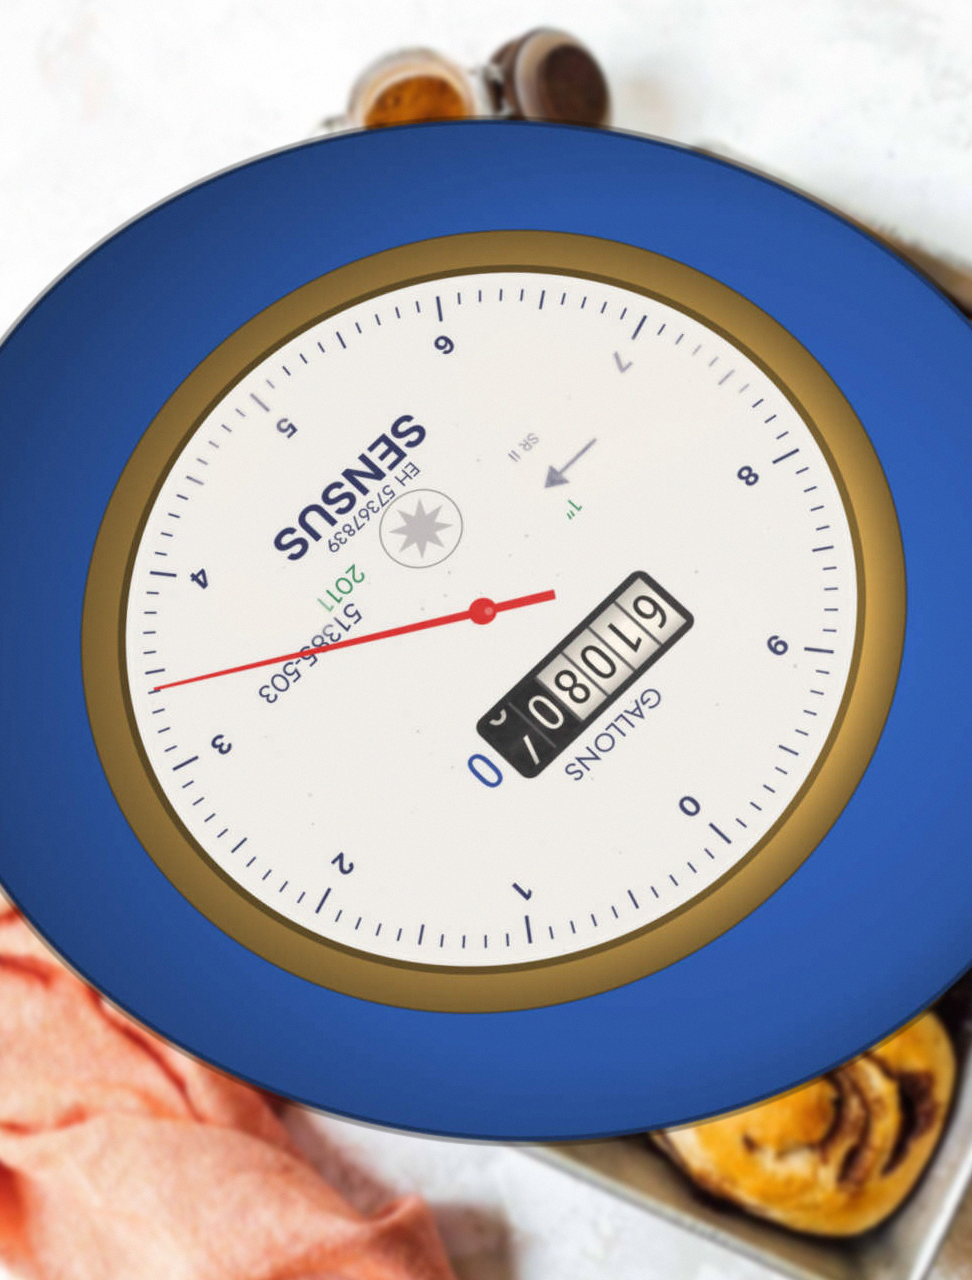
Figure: 6108073.4gal
